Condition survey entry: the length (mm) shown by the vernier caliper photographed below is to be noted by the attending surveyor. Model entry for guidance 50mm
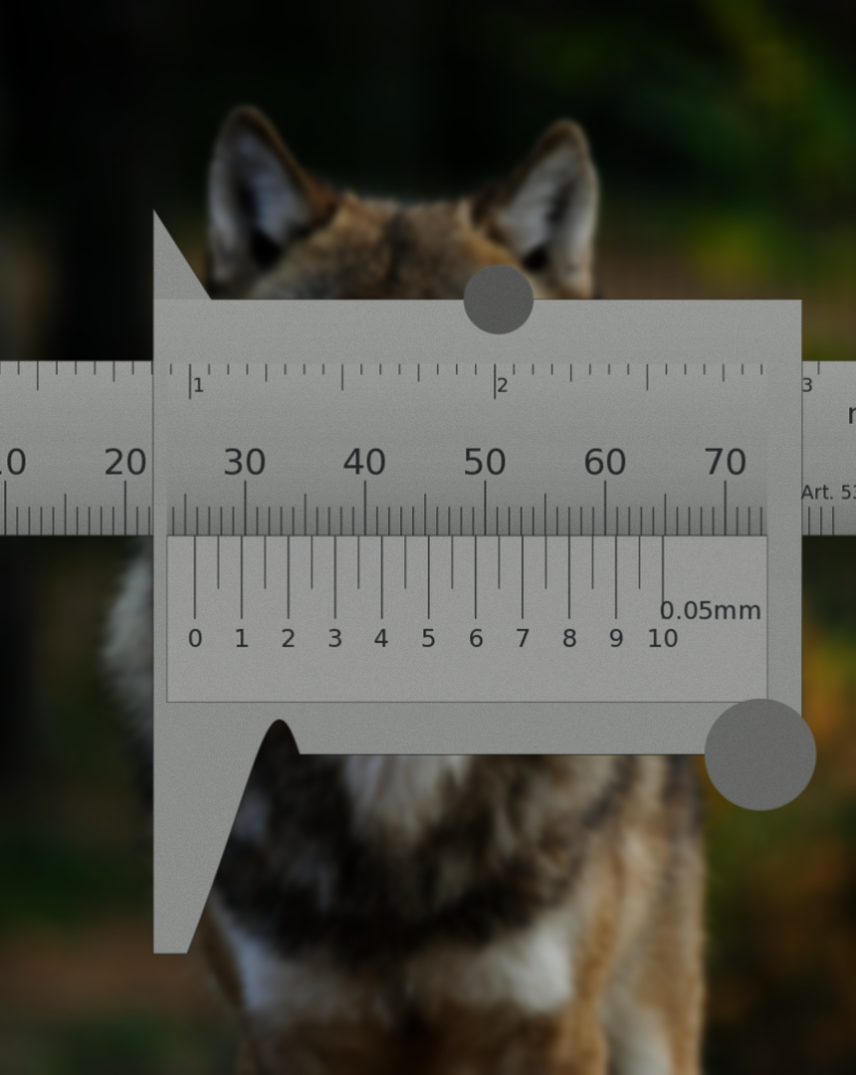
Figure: 25.8mm
